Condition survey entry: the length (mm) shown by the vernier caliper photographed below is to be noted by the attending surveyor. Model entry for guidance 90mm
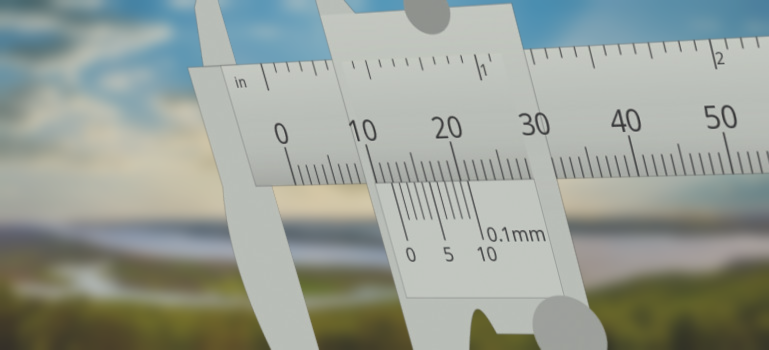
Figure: 11.8mm
